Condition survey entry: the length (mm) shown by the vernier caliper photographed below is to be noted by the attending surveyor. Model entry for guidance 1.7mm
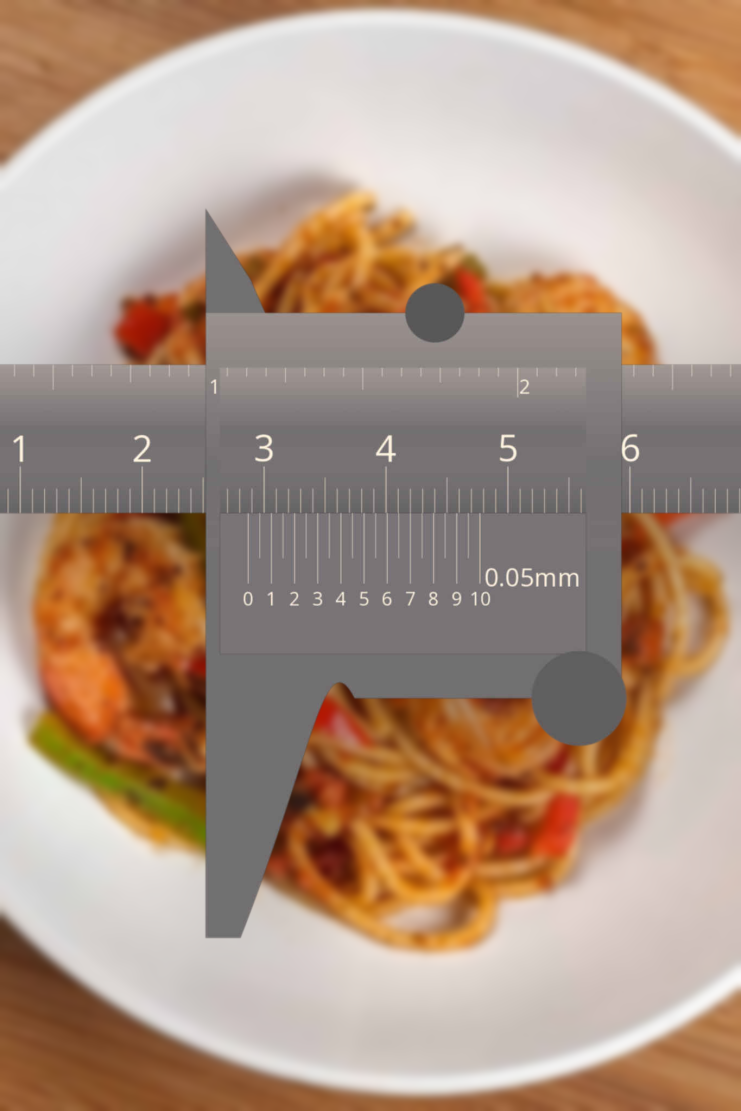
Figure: 28.7mm
